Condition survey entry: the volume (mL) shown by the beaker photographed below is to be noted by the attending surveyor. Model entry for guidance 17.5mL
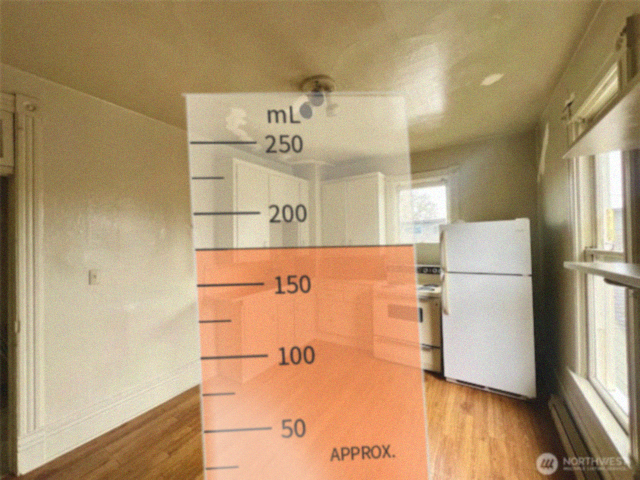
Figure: 175mL
